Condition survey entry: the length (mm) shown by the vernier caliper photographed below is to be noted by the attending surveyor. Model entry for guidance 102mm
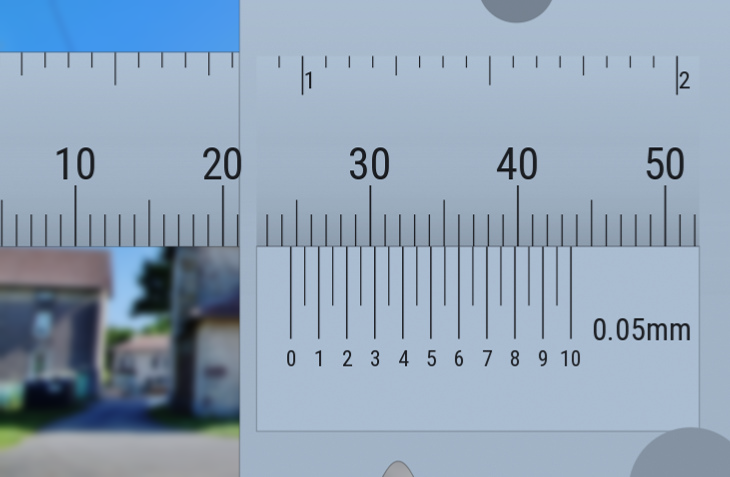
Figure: 24.6mm
